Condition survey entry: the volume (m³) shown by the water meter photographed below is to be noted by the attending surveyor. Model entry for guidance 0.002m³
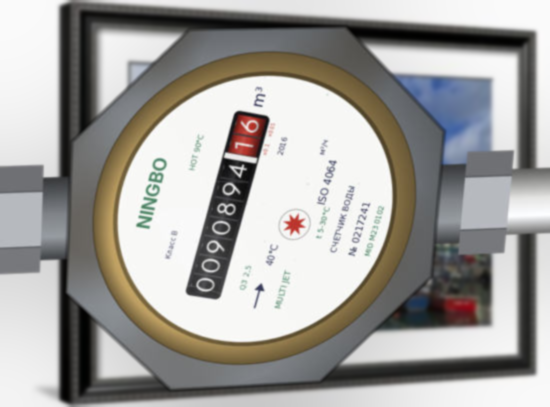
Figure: 90894.16m³
